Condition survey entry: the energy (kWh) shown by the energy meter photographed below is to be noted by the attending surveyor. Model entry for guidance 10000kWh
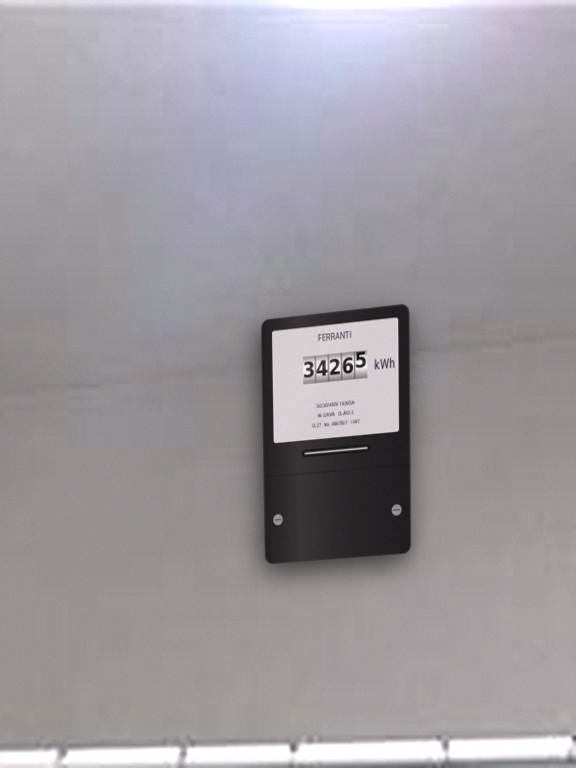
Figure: 34265kWh
